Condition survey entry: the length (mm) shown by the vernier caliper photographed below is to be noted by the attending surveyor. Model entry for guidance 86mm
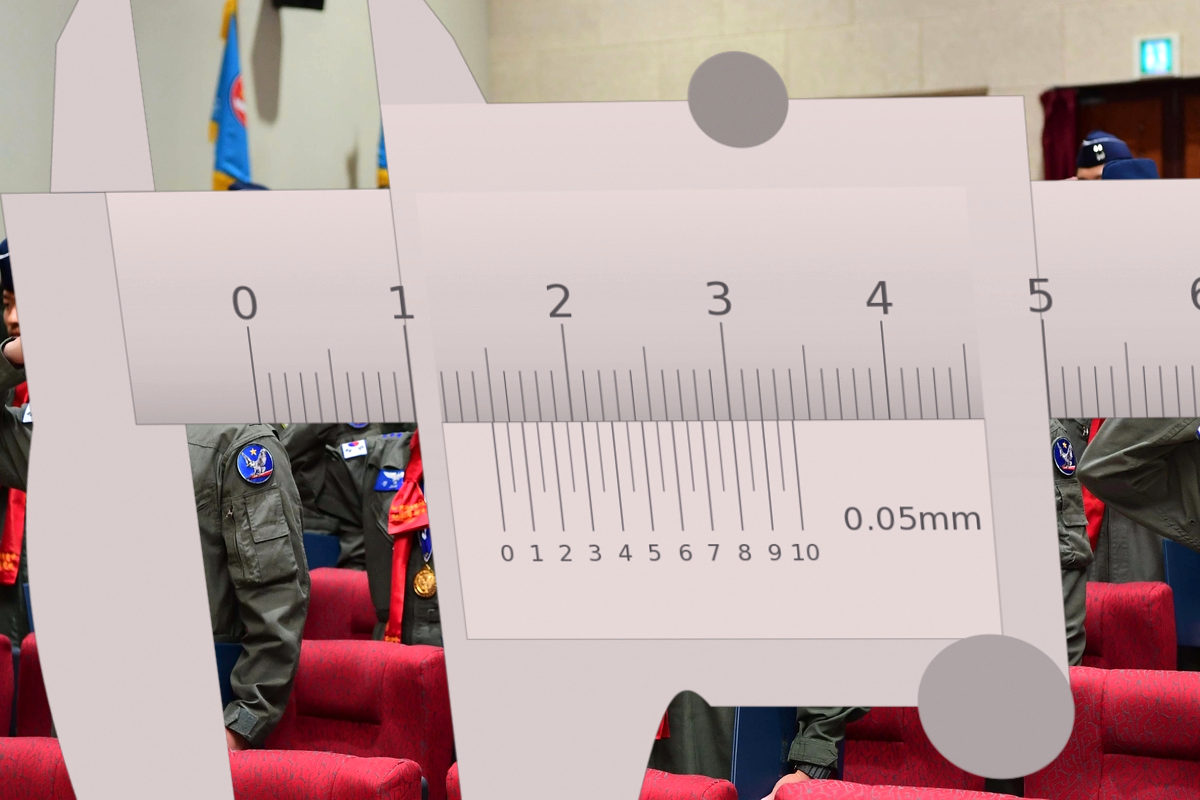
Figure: 14.9mm
